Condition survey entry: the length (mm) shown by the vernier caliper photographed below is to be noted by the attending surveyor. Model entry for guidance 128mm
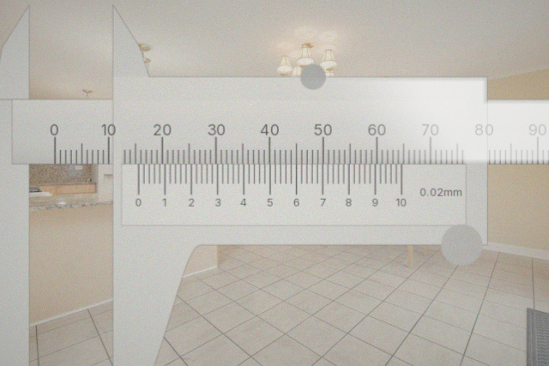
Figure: 15.6mm
